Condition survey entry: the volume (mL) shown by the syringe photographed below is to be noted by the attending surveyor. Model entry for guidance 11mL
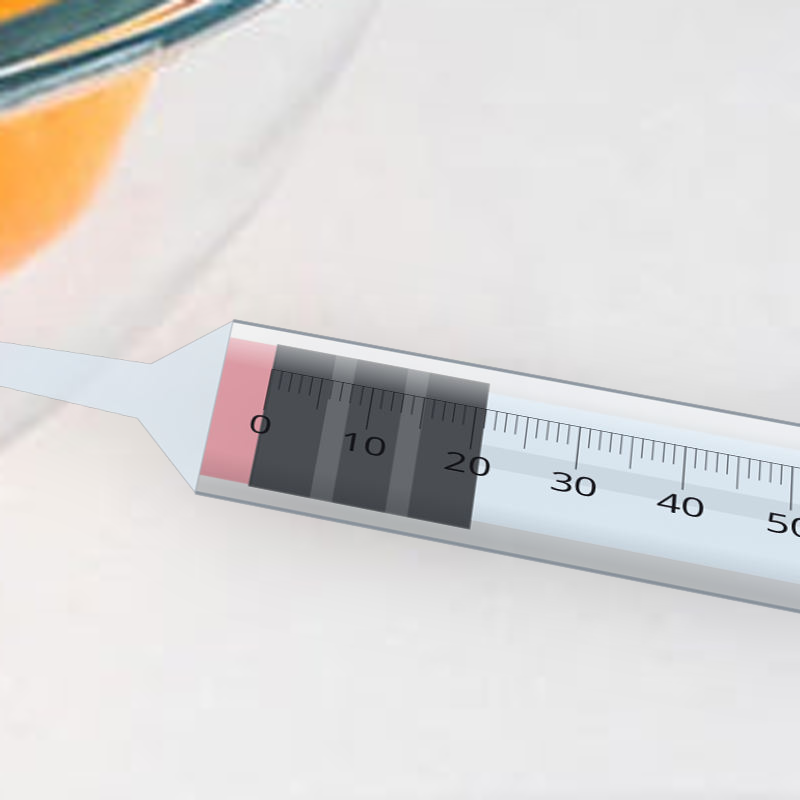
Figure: 0mL
